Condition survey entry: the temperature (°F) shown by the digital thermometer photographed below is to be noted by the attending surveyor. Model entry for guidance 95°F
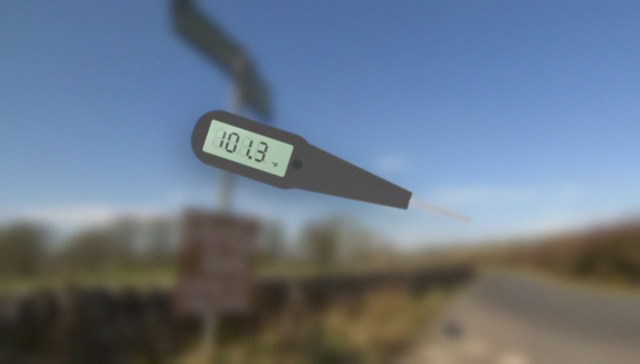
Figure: 101.3°F
